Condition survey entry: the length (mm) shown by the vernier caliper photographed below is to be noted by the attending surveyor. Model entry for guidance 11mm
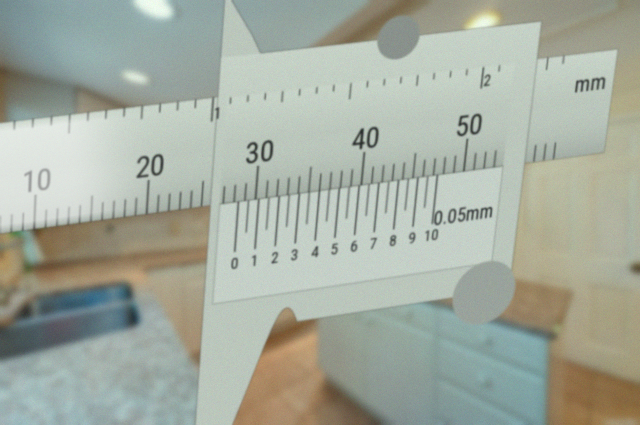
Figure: 28.4mm
